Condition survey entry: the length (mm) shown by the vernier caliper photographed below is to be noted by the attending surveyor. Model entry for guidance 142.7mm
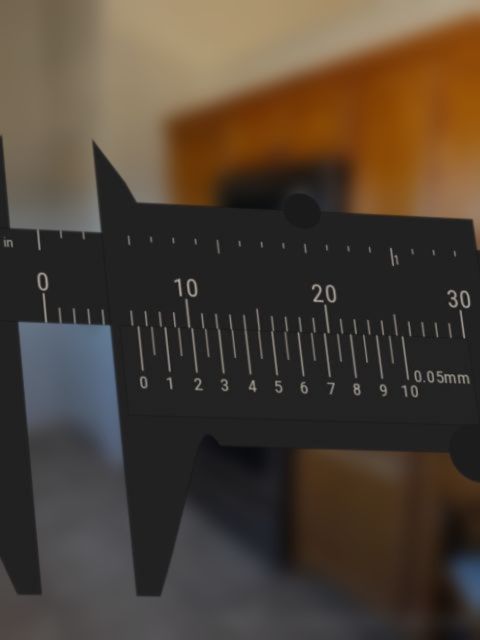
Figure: 6.4mm
